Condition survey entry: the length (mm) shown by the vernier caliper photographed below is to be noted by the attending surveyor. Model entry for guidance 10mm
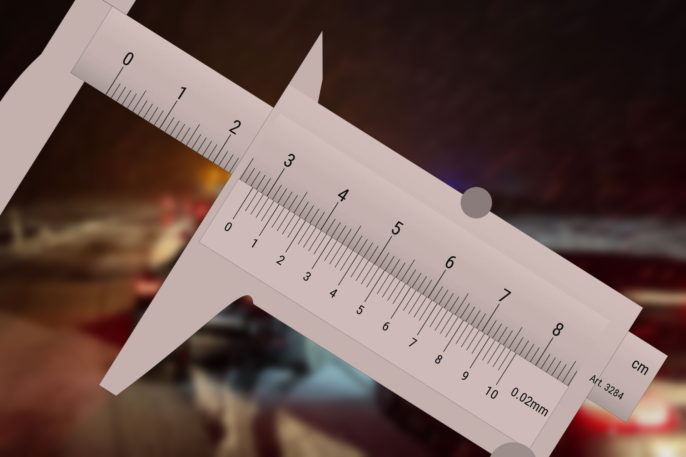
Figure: 27.4mm
